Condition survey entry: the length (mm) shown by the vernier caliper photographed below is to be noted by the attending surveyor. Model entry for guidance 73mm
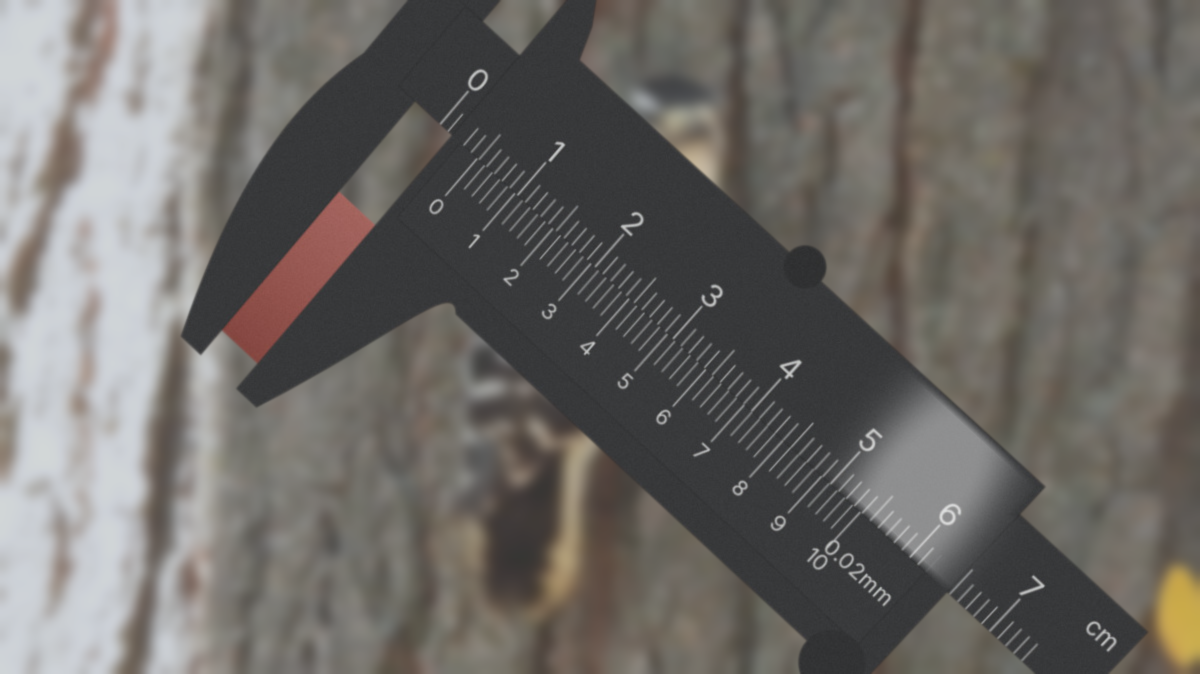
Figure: 4.8mm
